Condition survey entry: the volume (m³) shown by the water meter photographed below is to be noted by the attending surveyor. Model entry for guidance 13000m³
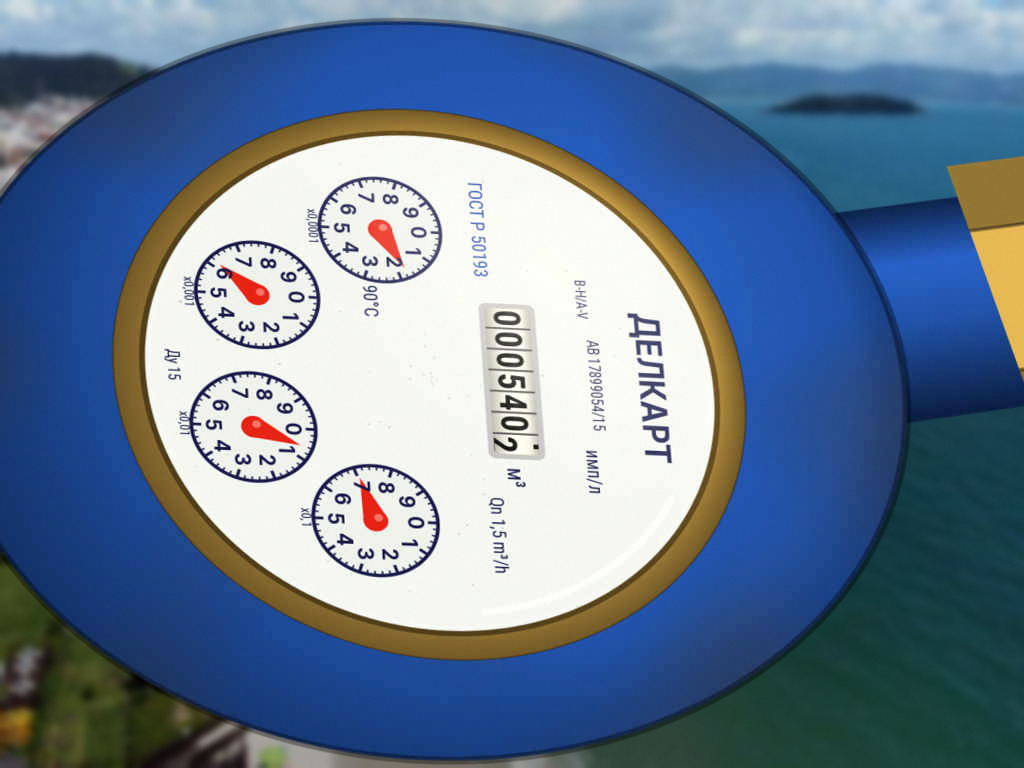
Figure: 5401.7061m³
